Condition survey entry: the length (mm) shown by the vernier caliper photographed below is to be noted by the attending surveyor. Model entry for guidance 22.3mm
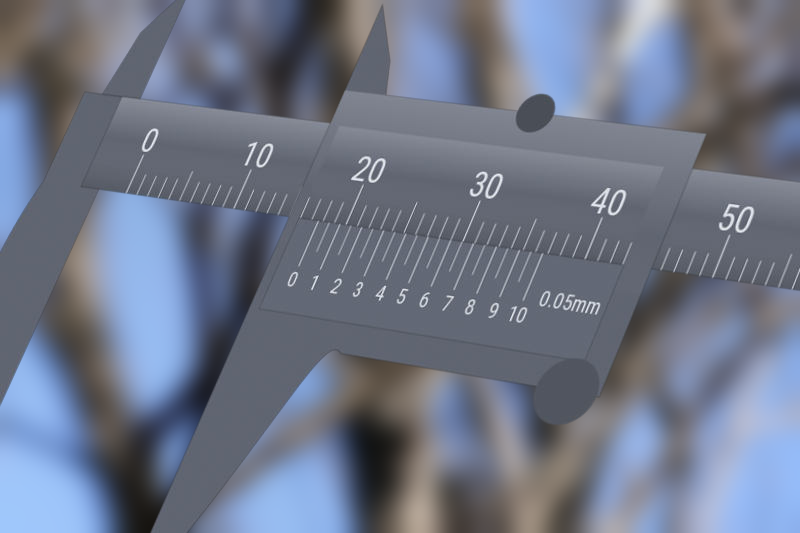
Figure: 17.6mm
